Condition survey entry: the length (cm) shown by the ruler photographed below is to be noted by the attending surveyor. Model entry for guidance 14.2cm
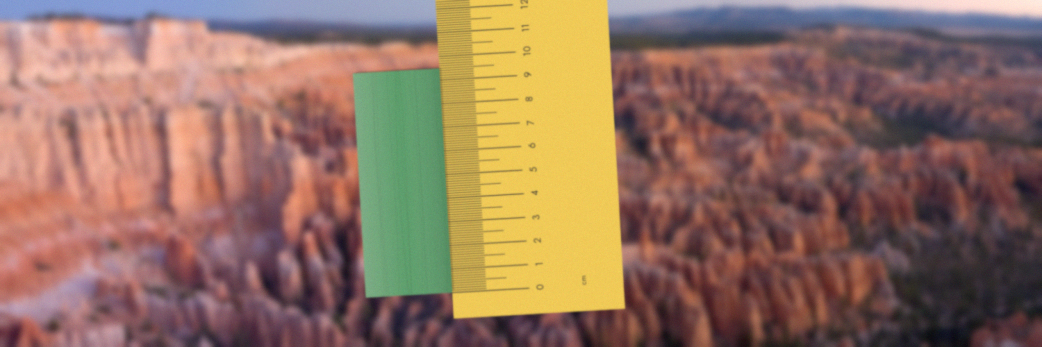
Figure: 9.5cm
